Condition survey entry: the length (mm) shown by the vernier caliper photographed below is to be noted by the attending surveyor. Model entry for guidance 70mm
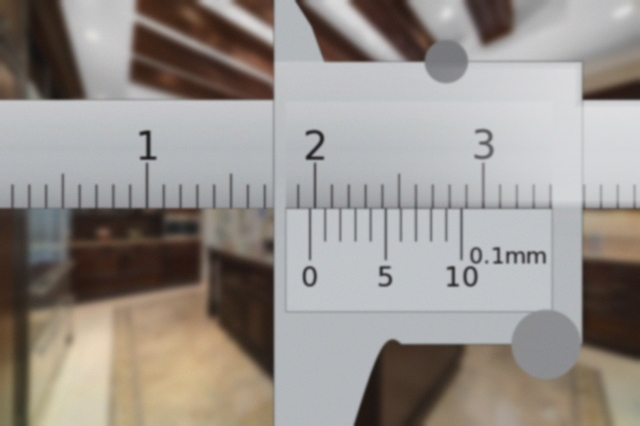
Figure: 19.7mm
